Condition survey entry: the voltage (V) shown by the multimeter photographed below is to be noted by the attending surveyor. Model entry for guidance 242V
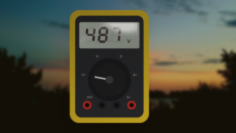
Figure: 487V
